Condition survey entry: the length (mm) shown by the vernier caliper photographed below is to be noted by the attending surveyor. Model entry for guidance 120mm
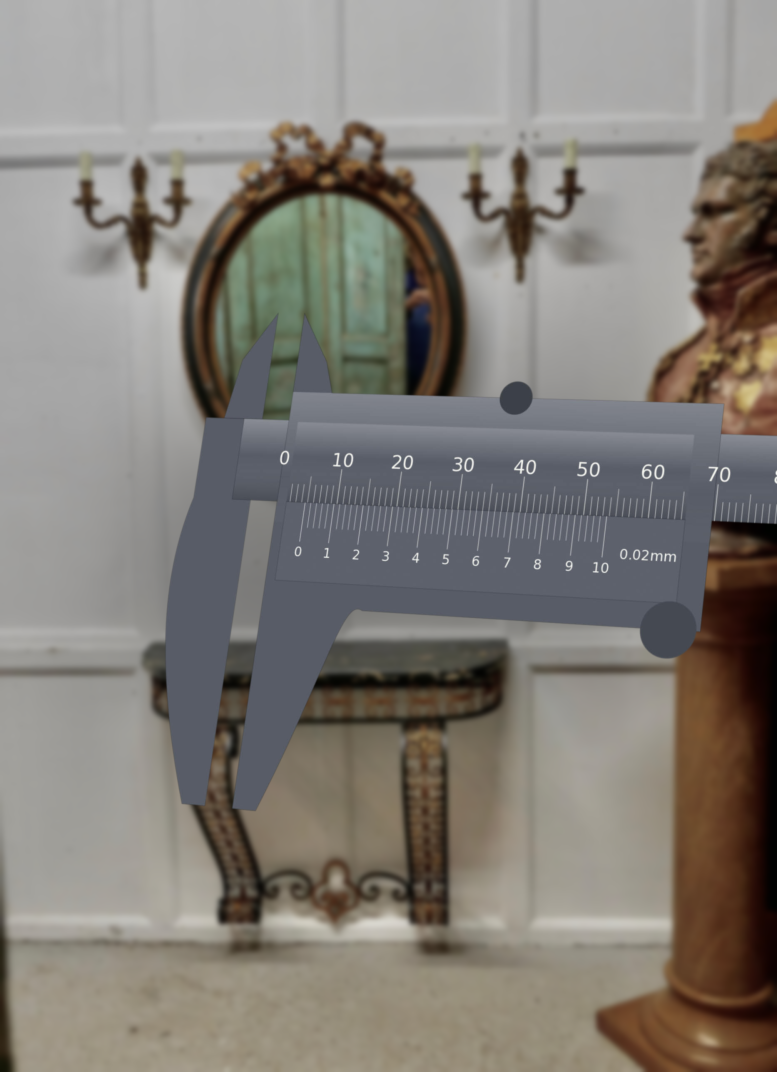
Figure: 4.6mm
